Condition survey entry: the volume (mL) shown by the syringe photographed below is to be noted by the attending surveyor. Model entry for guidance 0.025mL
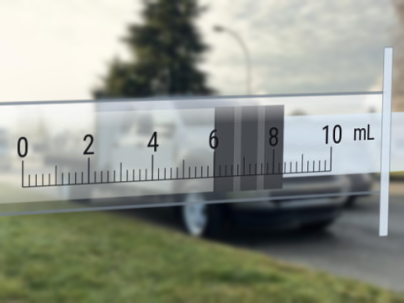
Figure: 6mL
